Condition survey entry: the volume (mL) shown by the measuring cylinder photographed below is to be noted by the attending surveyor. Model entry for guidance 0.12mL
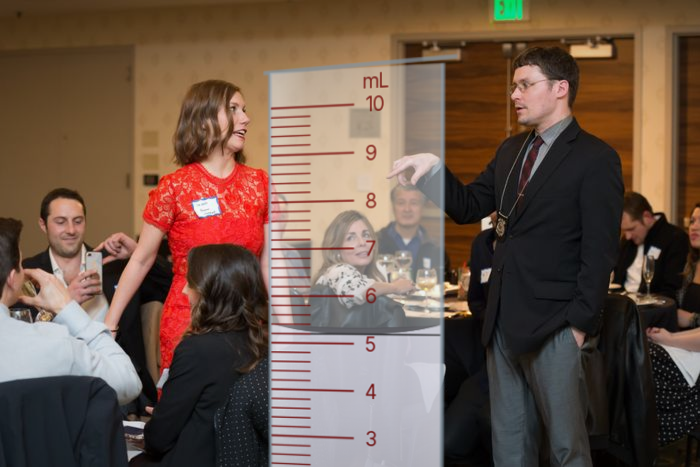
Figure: 5.2mL
